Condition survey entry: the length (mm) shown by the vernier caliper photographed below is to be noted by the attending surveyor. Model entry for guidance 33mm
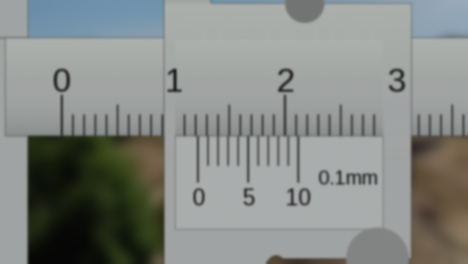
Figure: 12.2mm
